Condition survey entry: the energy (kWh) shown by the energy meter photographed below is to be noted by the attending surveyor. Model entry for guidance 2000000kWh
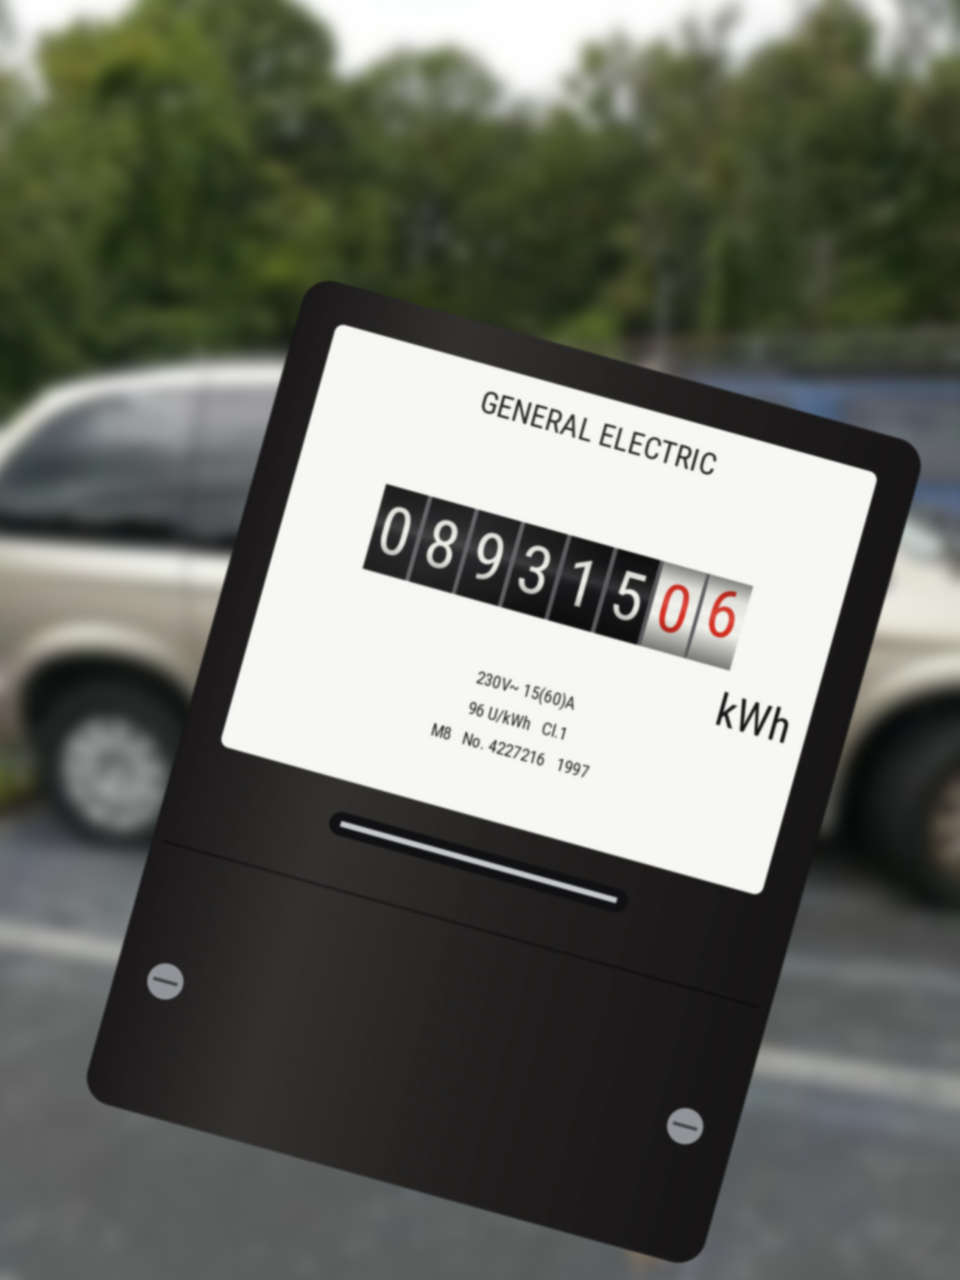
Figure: 89315.06kWh
